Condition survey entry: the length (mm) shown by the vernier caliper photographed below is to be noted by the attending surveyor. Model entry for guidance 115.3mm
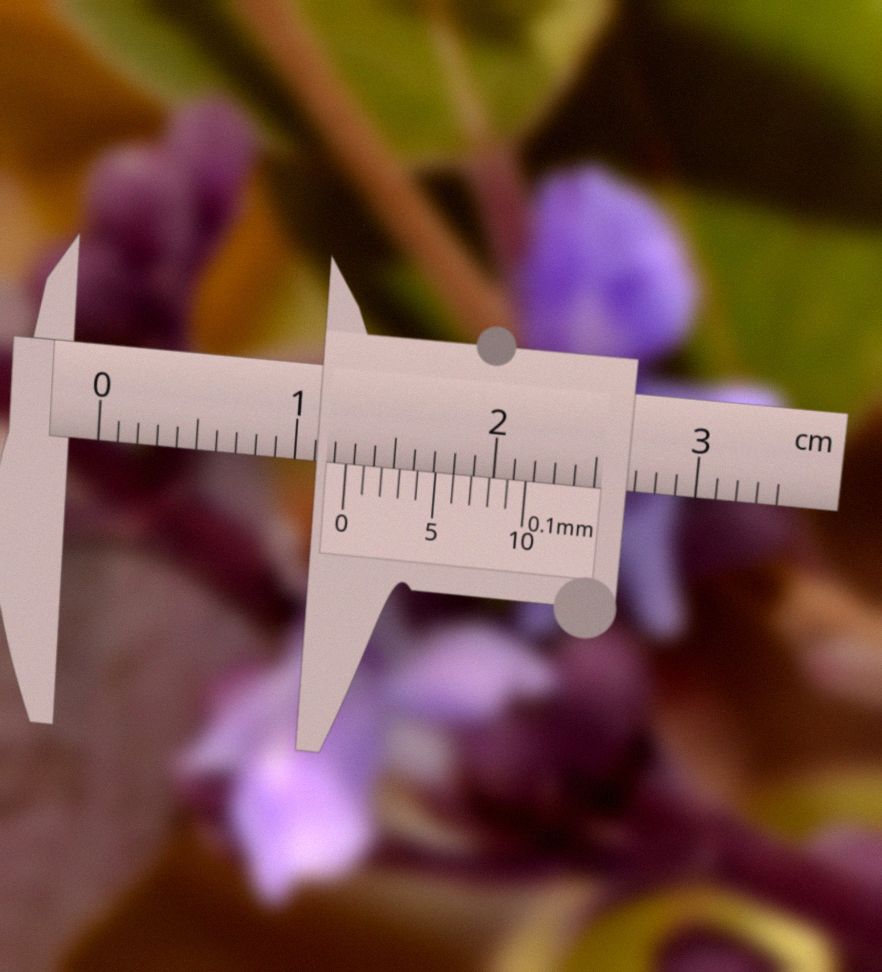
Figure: 12.6mm
